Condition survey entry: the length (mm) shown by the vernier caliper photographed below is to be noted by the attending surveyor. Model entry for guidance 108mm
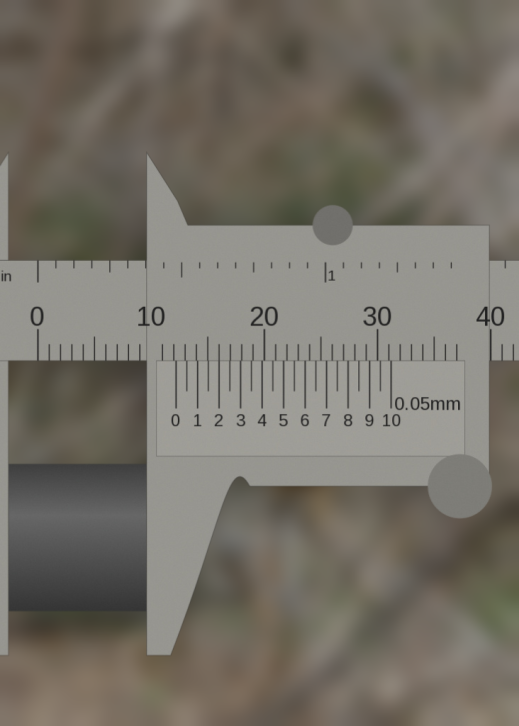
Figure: 12.2mm
